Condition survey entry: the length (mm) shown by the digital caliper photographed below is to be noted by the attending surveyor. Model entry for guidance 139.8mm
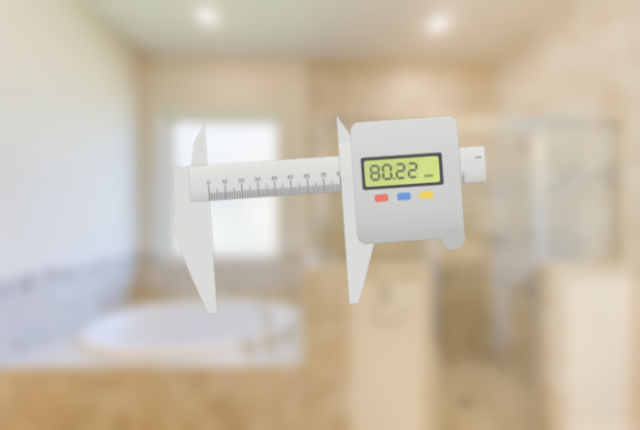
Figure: 80.22mm
